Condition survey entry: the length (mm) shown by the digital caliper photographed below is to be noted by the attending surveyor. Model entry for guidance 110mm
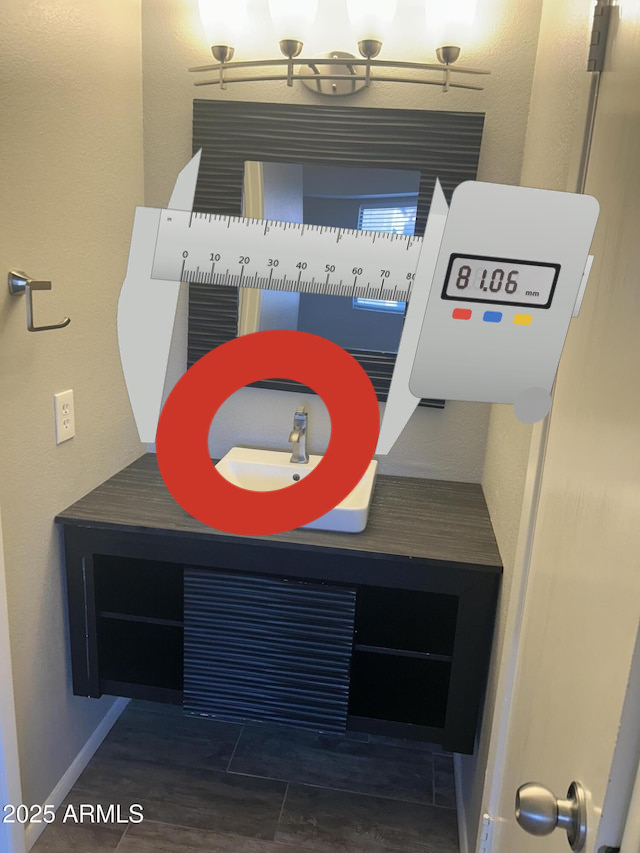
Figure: 81.06mm
